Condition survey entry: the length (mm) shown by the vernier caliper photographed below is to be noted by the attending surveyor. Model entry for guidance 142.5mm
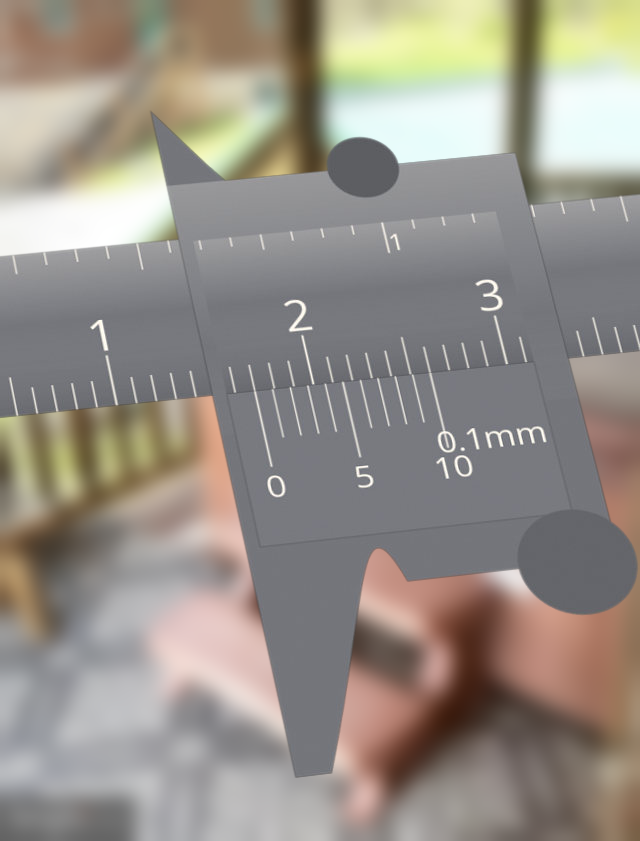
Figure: 17.0mm
